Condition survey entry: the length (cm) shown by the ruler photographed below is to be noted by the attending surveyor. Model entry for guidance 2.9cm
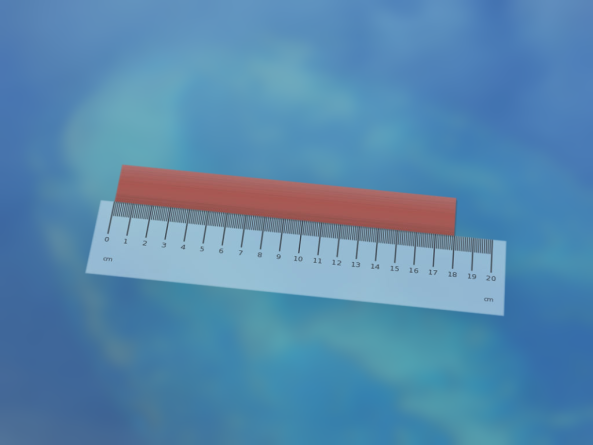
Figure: 18cm
